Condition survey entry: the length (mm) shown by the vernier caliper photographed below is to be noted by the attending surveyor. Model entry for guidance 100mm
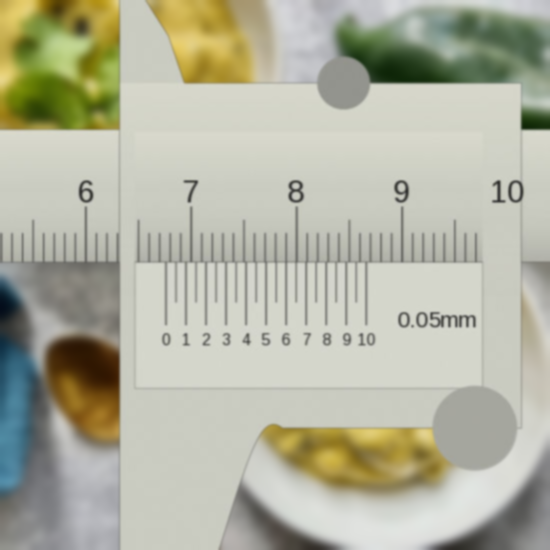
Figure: 67.6mm
